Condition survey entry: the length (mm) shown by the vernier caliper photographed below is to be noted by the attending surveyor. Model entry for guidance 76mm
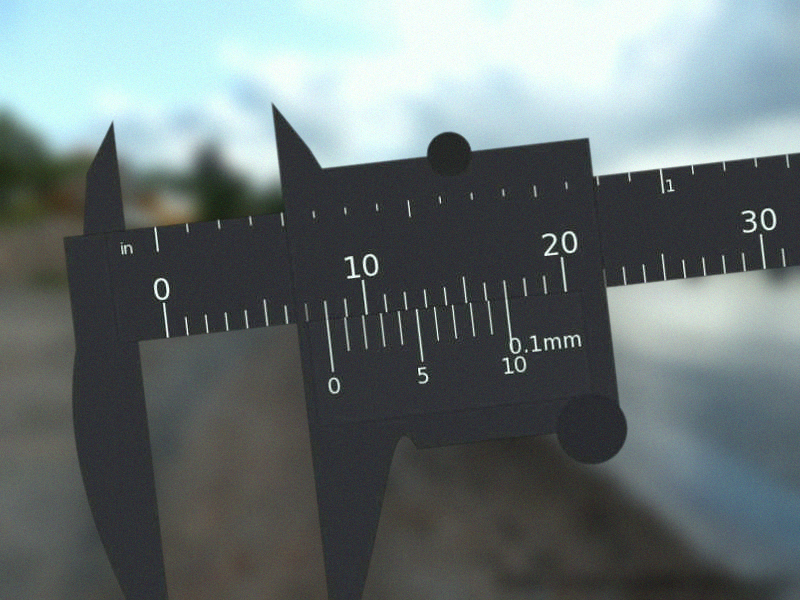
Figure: 8.0mm
